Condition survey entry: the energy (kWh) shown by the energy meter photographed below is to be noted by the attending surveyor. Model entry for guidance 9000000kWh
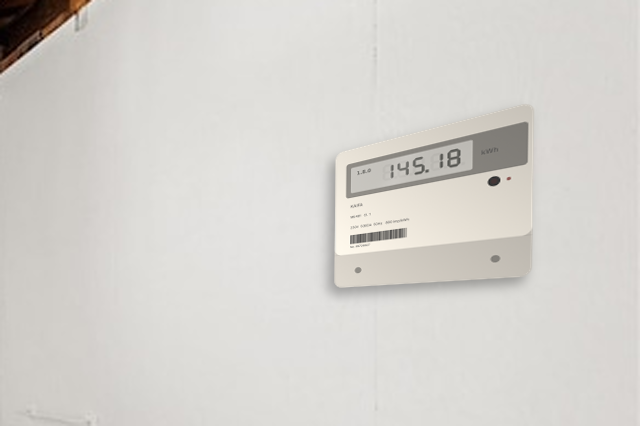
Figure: 145.18kWh
